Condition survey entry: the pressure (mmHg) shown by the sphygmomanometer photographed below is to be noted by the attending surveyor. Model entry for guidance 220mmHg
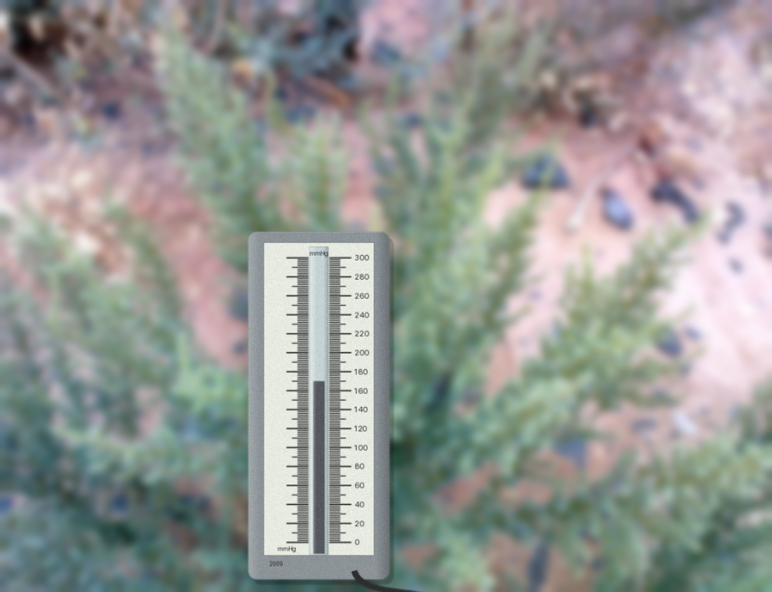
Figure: 170mmHg
